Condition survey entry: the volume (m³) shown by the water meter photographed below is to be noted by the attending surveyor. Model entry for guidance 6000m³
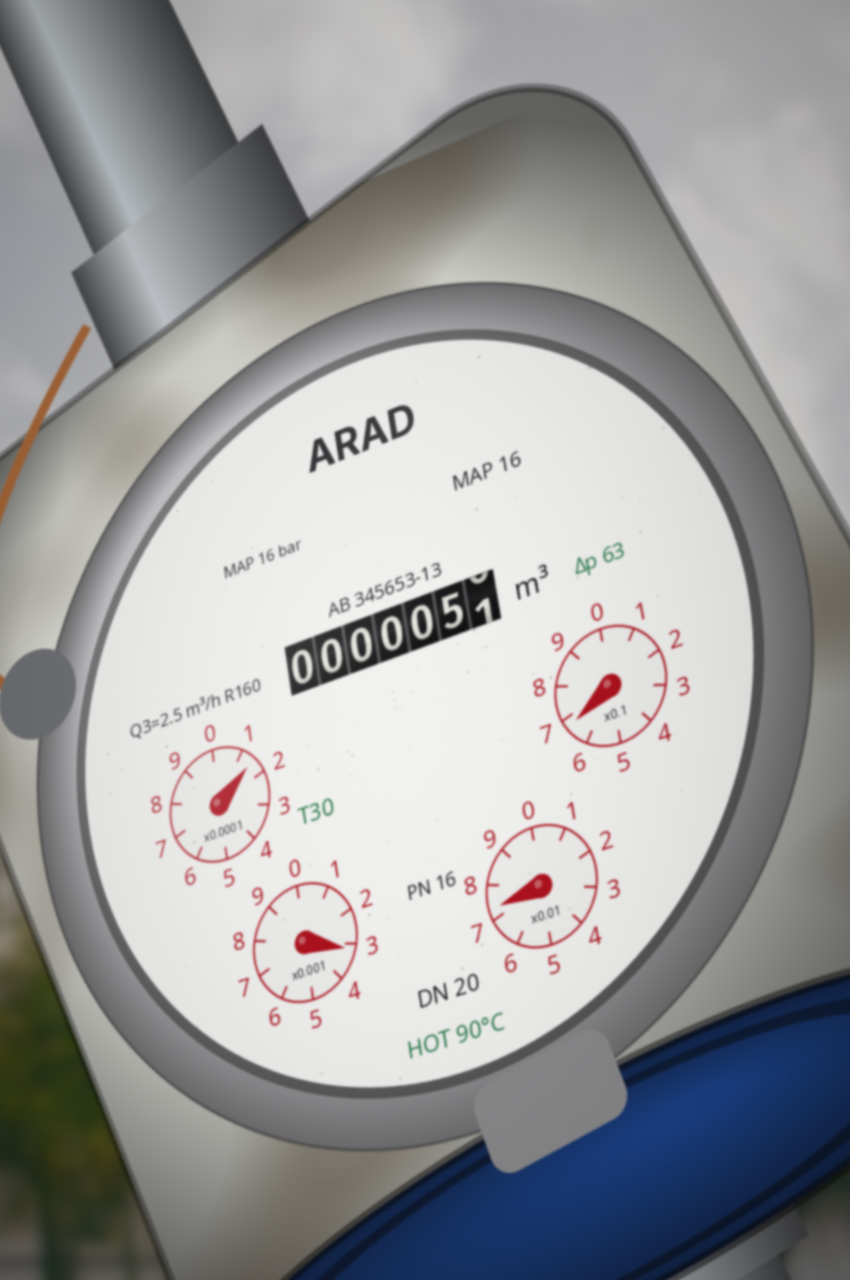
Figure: 50.6731m³
